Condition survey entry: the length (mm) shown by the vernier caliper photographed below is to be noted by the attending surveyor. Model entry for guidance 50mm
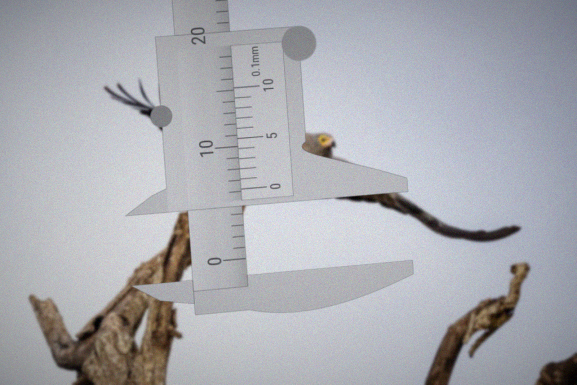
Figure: 6.2mm
